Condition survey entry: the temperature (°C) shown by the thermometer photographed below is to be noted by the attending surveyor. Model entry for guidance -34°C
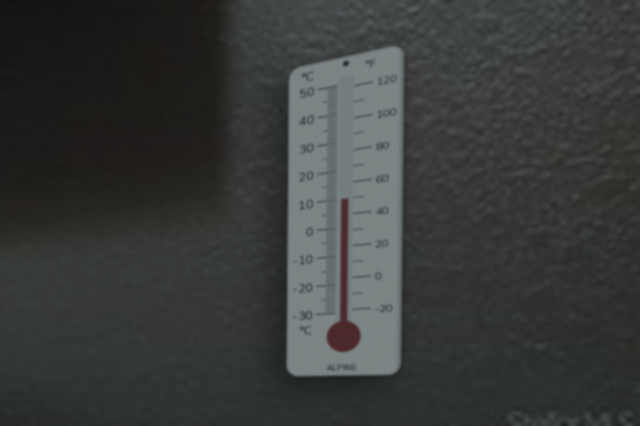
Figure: 10°C
